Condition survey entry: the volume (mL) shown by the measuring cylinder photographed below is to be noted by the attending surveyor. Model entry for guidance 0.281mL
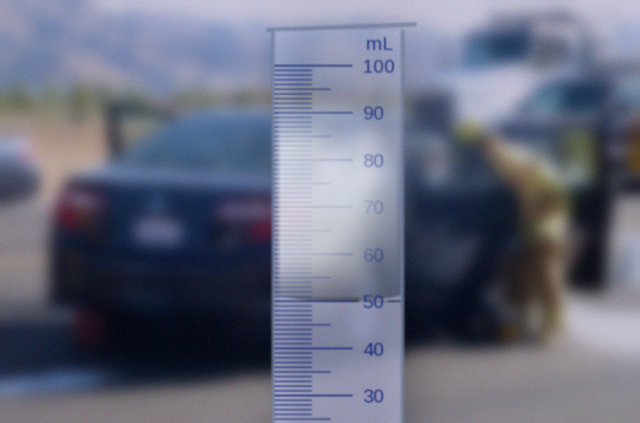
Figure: 50mL
